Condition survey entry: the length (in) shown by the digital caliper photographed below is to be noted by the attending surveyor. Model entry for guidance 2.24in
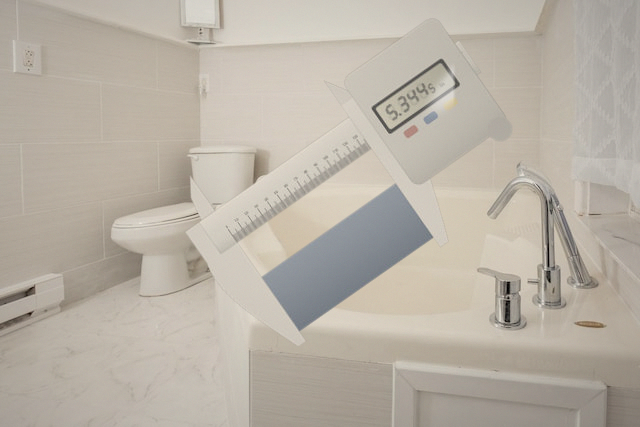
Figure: 5.3445in
